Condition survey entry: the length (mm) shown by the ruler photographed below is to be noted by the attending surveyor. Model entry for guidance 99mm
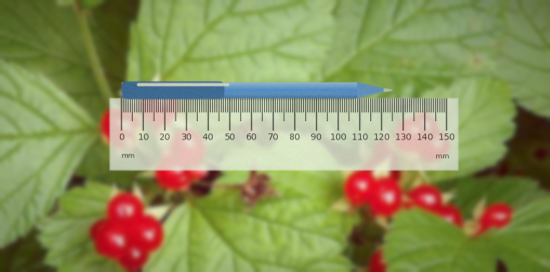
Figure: 125mm
